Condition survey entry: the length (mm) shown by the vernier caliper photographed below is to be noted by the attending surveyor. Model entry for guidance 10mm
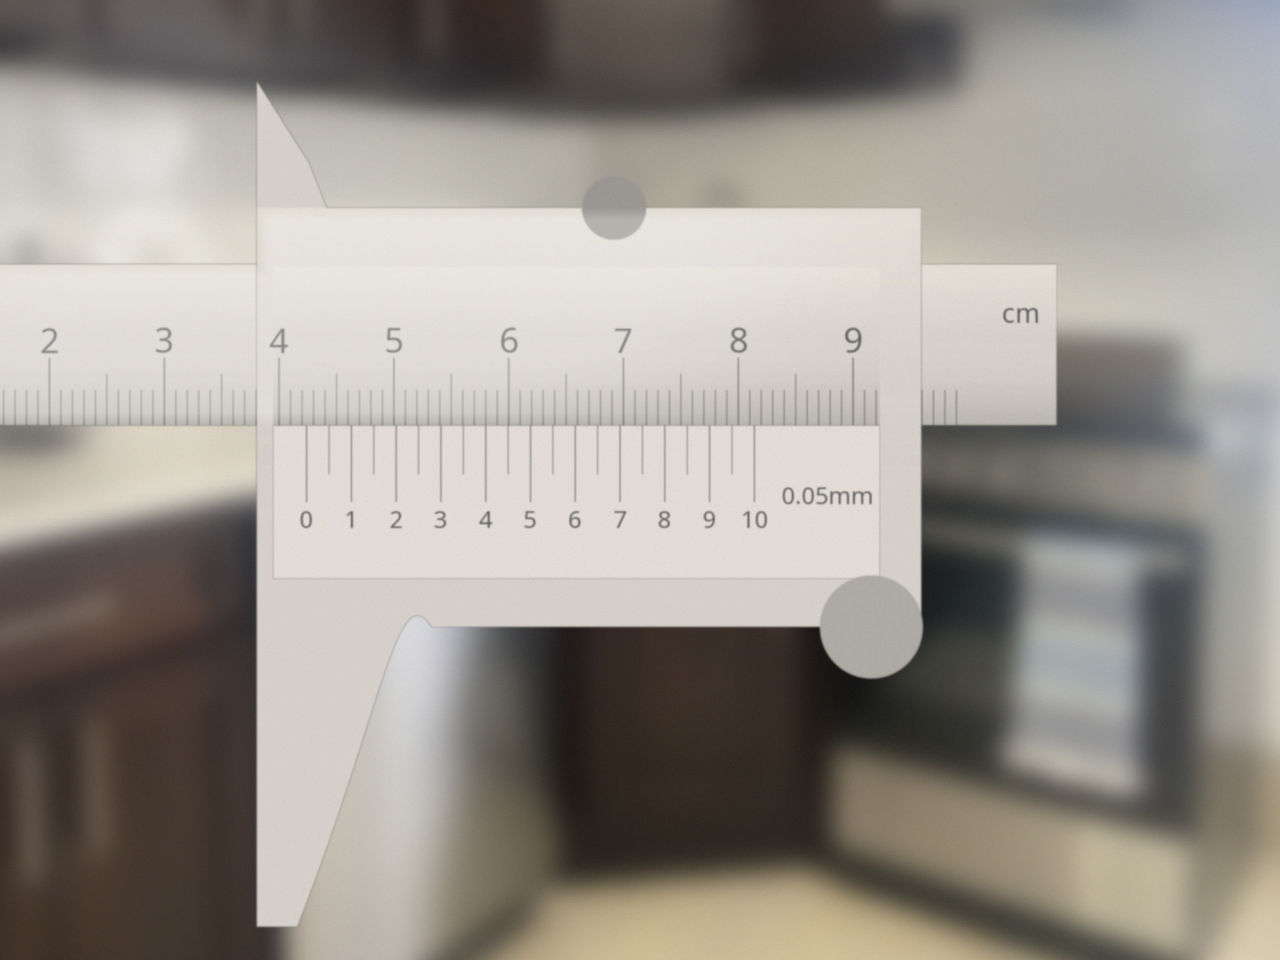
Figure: 42.4mm
